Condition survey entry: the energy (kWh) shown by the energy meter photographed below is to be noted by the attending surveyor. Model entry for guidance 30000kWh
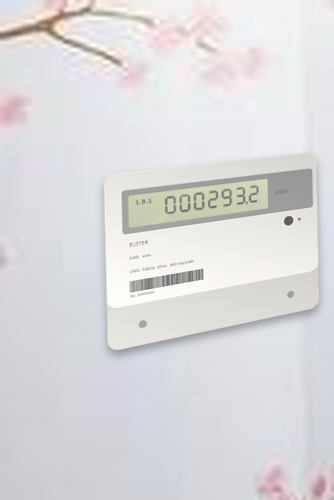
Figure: 293.2kWh
